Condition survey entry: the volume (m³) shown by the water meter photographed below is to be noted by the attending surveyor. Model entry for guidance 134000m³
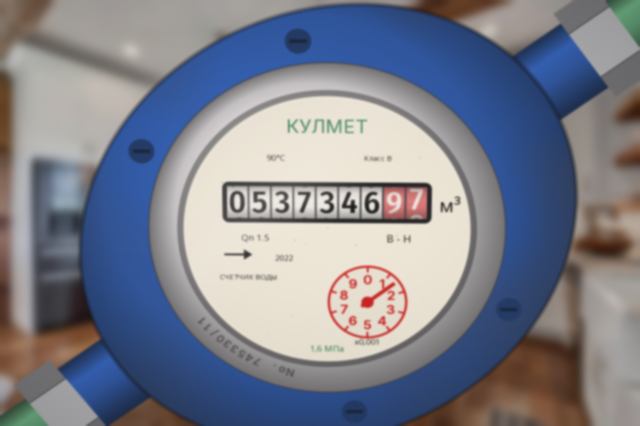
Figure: 537346.971m³
